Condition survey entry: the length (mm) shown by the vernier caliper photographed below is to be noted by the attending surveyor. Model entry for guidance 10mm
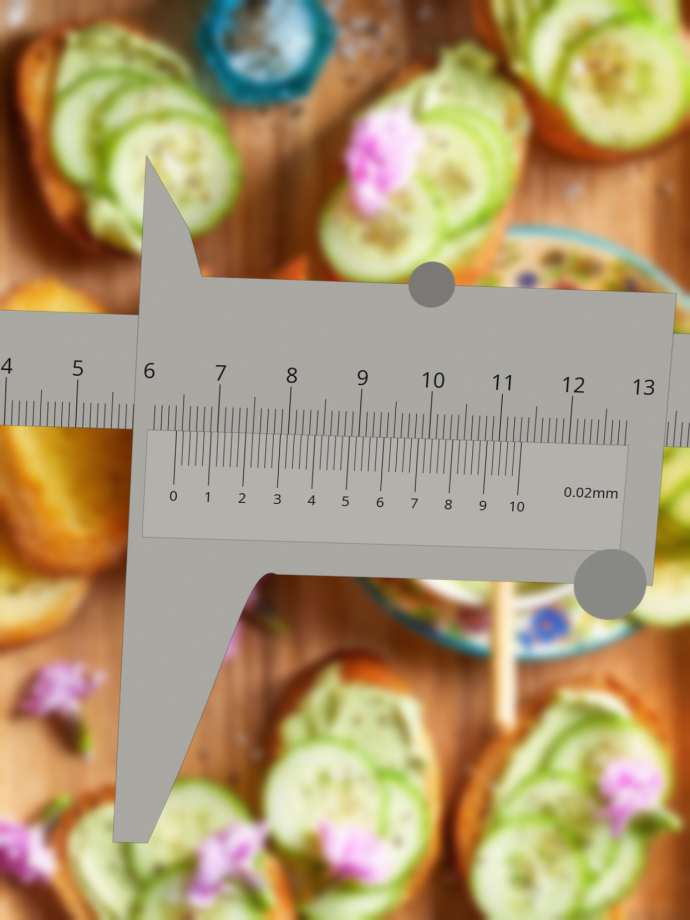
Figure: 64.2mm
